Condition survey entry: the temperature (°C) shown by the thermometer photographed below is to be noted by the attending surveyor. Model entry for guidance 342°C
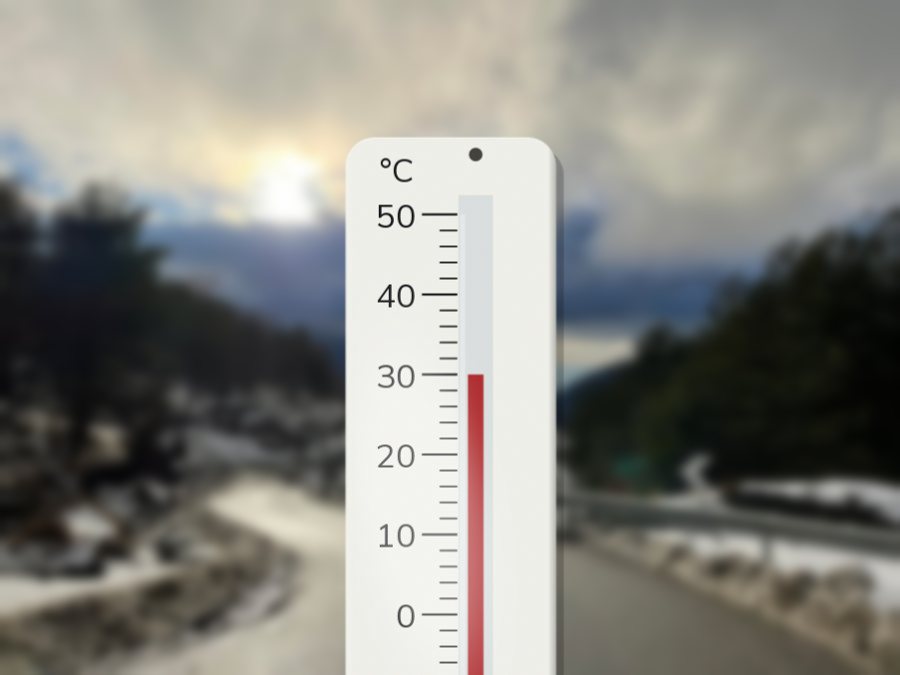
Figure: 30°C
